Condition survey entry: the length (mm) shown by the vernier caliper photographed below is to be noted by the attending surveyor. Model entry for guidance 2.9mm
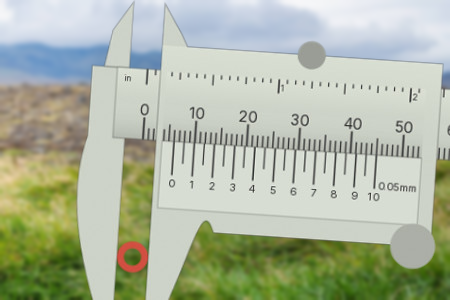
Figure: 6.0mm
